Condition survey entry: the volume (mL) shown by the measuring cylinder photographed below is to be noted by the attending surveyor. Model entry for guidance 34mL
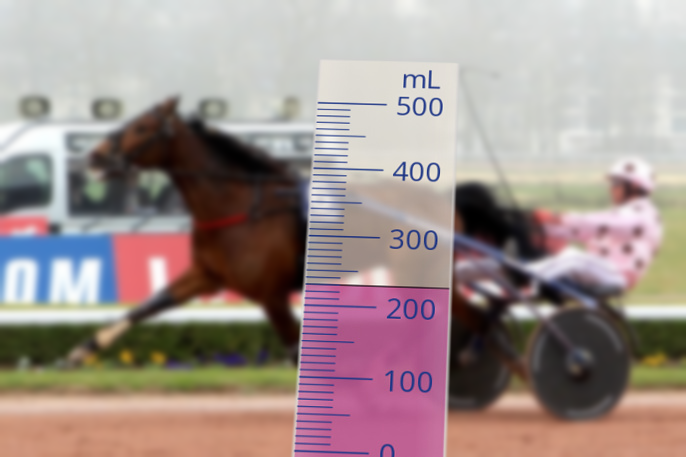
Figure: 230mL
